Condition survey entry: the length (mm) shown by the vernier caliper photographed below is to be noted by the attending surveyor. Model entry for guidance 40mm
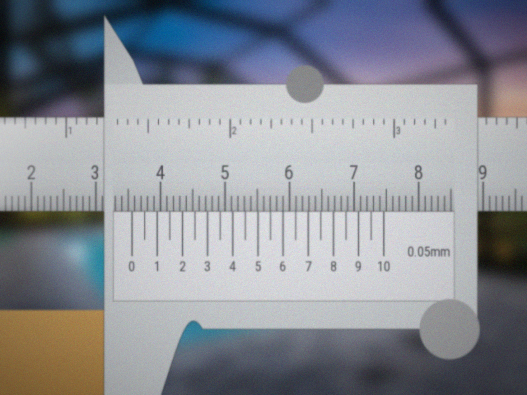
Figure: 35.6mm
